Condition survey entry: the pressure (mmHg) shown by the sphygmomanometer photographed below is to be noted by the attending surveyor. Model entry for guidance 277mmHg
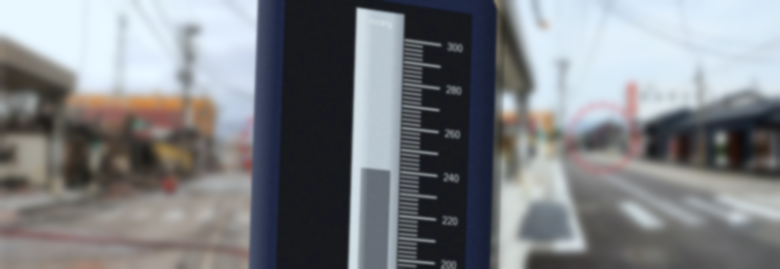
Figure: 240mmHg
